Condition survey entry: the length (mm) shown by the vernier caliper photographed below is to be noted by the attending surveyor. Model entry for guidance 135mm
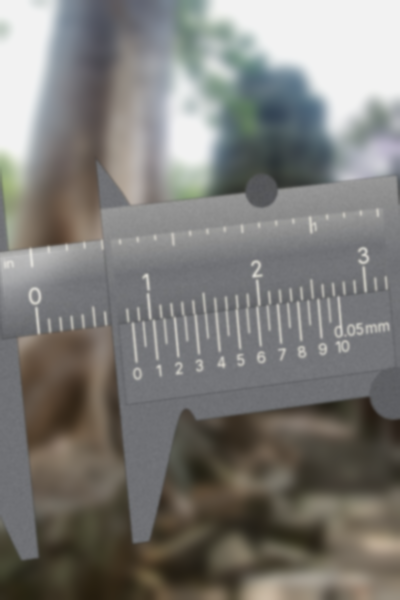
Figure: 8.4mm
